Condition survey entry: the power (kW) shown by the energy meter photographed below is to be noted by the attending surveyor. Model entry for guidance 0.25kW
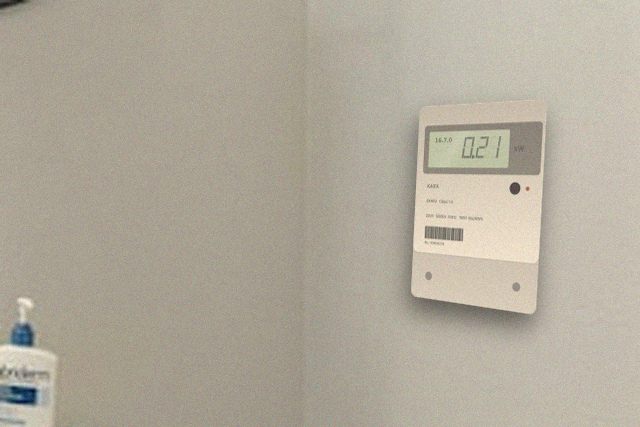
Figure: 0.21kW
